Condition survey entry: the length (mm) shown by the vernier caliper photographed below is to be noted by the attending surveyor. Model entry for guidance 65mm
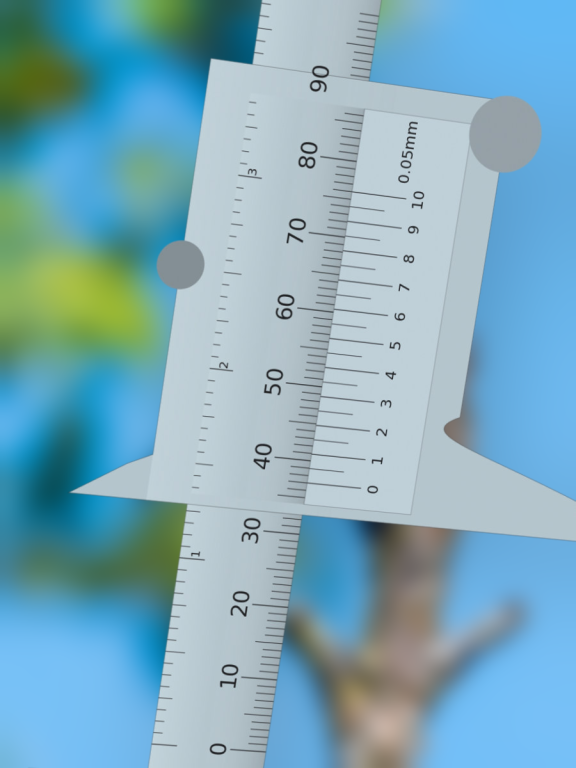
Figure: 37.0mm
